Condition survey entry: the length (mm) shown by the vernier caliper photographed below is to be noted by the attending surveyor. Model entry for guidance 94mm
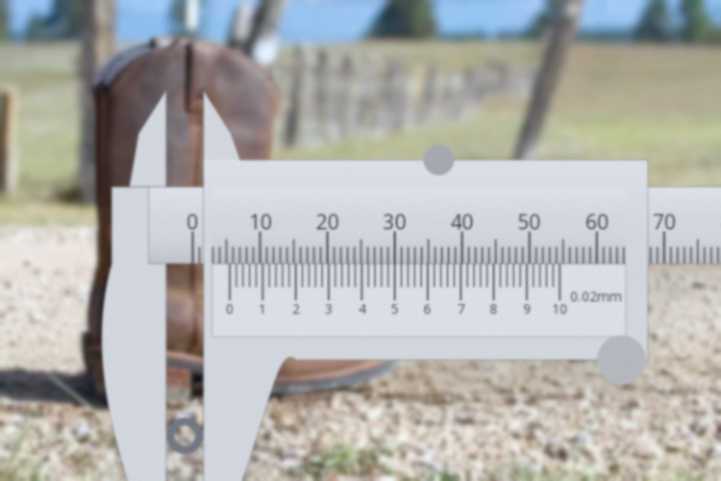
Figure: 5.5mm
